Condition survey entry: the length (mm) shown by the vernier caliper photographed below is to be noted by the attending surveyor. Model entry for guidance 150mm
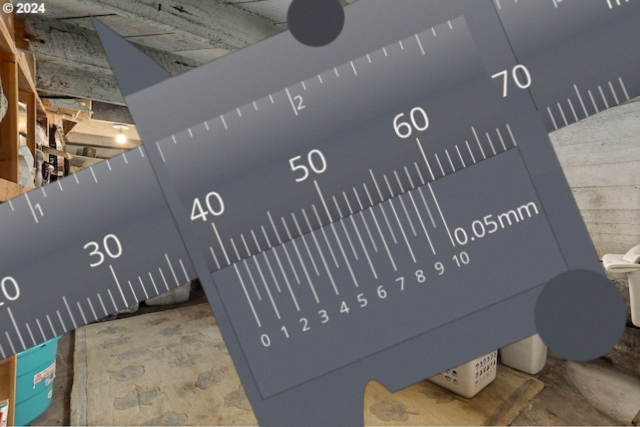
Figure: 40.4mm
